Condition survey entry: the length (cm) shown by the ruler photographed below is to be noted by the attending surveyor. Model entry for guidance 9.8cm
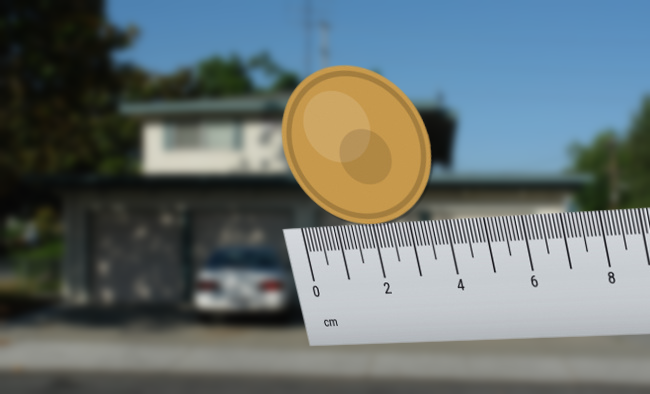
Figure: 4cm
